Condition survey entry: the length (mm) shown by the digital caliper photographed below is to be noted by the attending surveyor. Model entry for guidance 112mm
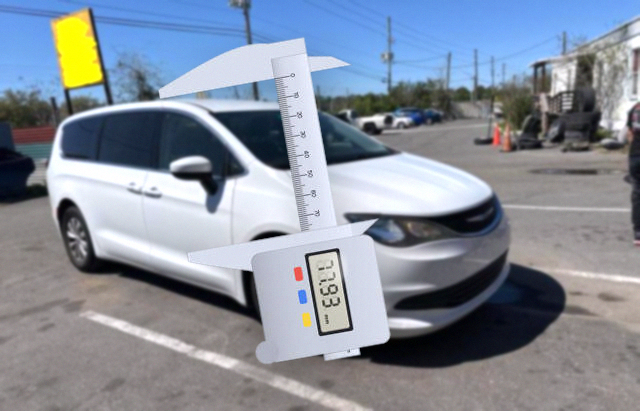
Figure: 77.93mm
